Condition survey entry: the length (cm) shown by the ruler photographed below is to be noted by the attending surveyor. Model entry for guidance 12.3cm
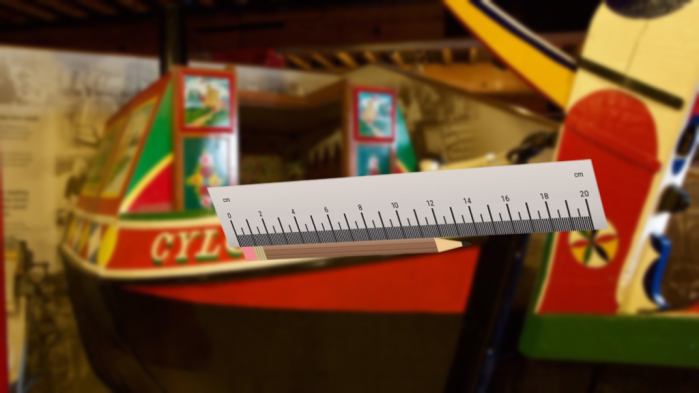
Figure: 13.5cm
